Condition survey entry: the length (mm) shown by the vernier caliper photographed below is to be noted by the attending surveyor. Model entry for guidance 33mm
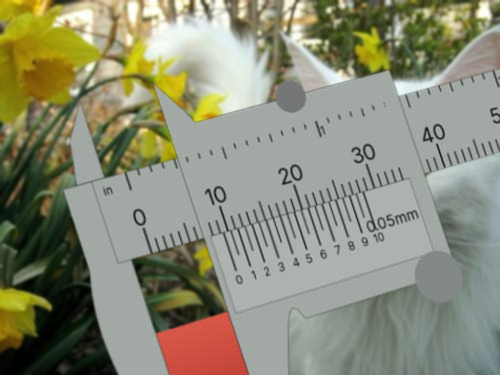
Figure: 9.4mm
